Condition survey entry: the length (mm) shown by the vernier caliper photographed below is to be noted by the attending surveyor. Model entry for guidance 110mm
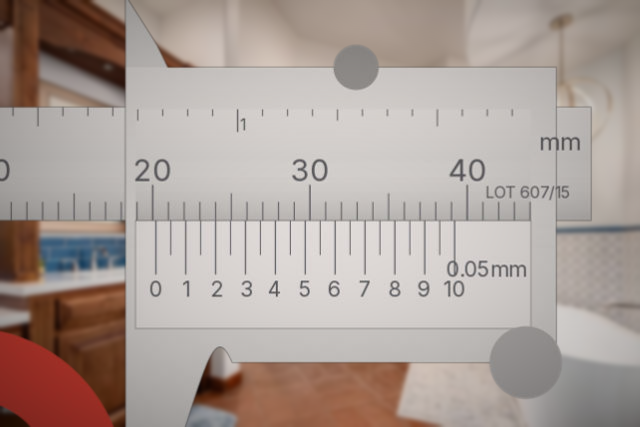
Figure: 20.2mm
